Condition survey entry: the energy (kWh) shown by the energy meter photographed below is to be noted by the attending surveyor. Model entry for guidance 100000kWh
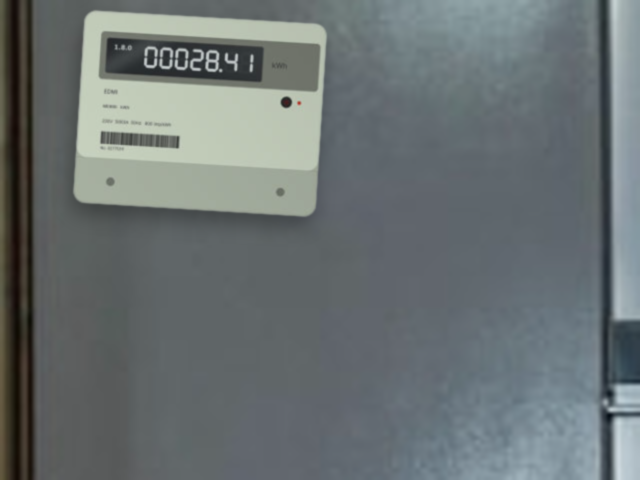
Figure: 28.41kWh
